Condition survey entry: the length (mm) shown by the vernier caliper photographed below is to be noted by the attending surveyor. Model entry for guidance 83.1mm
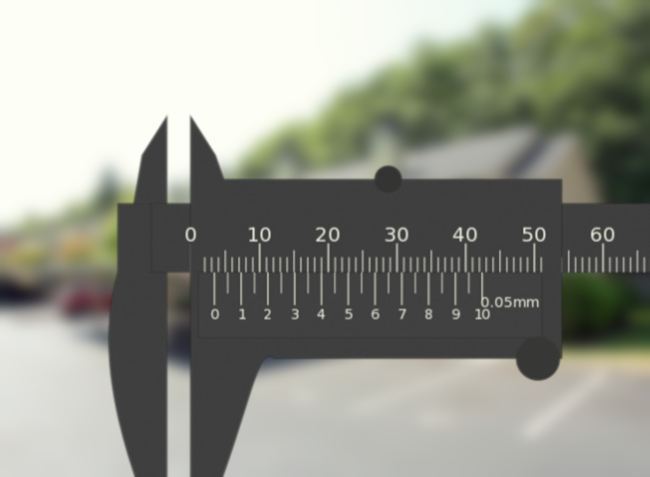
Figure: 3.4mm
